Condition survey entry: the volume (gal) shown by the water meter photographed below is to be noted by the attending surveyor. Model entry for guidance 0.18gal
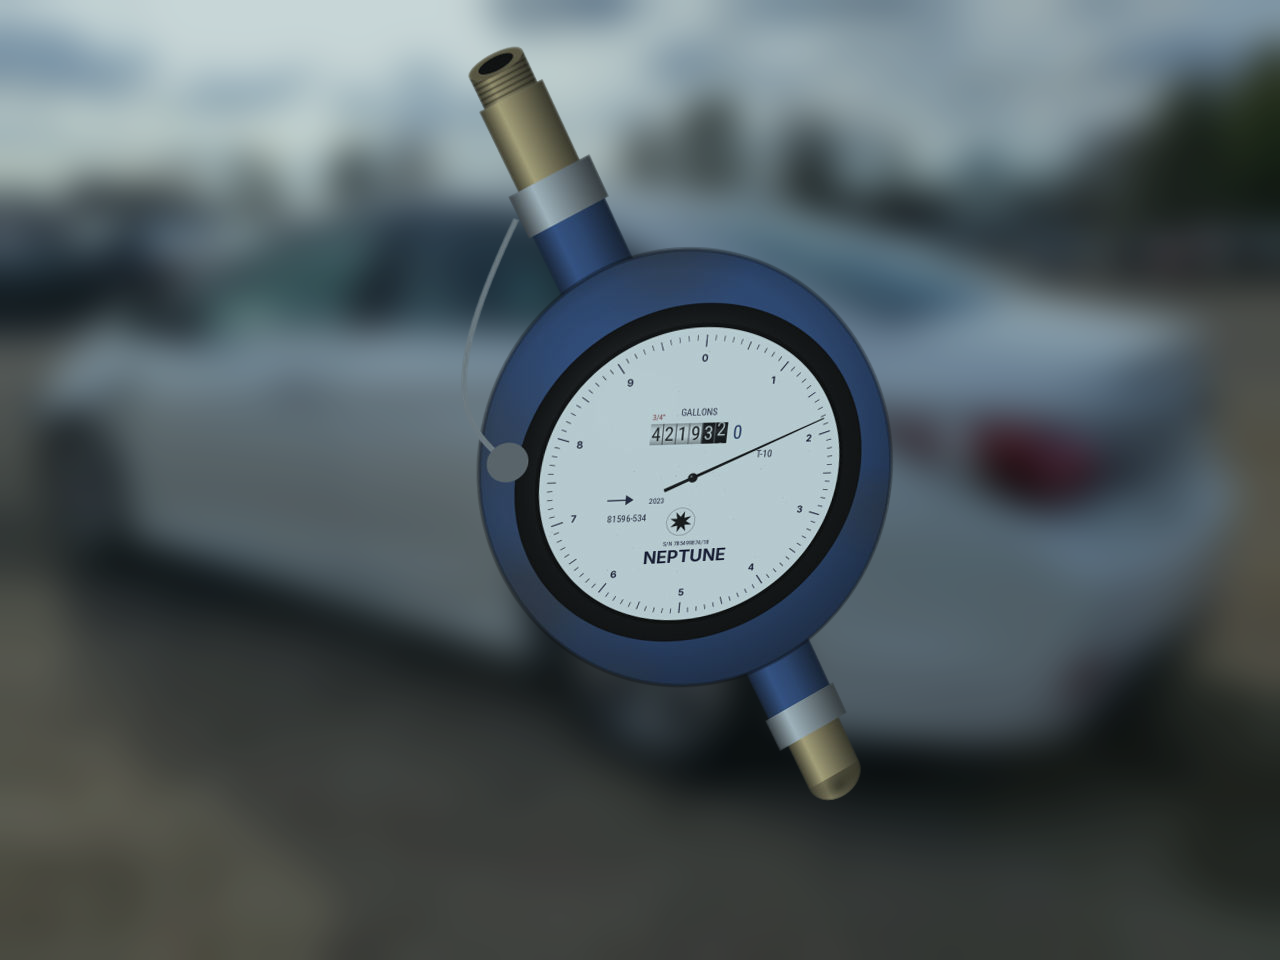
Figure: 4219321.8gal
